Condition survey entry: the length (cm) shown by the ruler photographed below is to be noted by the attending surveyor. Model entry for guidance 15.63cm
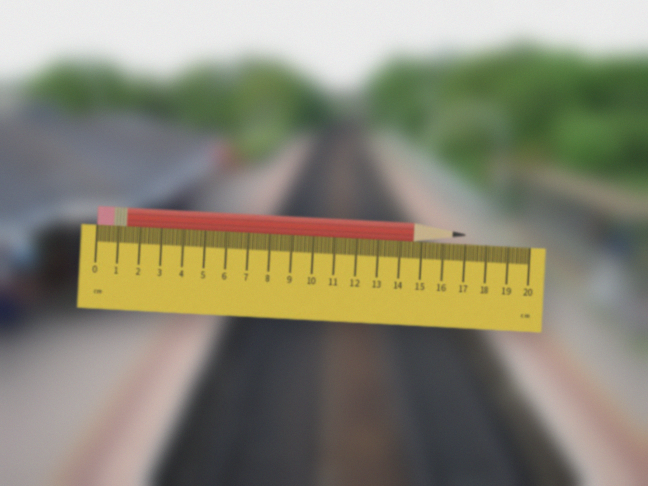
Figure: 17cm
